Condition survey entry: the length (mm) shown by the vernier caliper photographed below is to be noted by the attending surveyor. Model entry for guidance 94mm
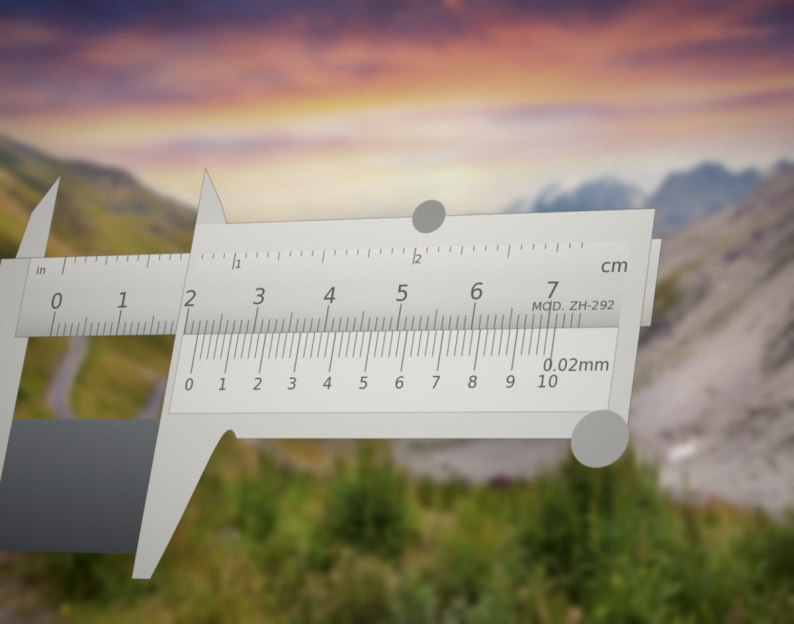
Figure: 22.0mm
